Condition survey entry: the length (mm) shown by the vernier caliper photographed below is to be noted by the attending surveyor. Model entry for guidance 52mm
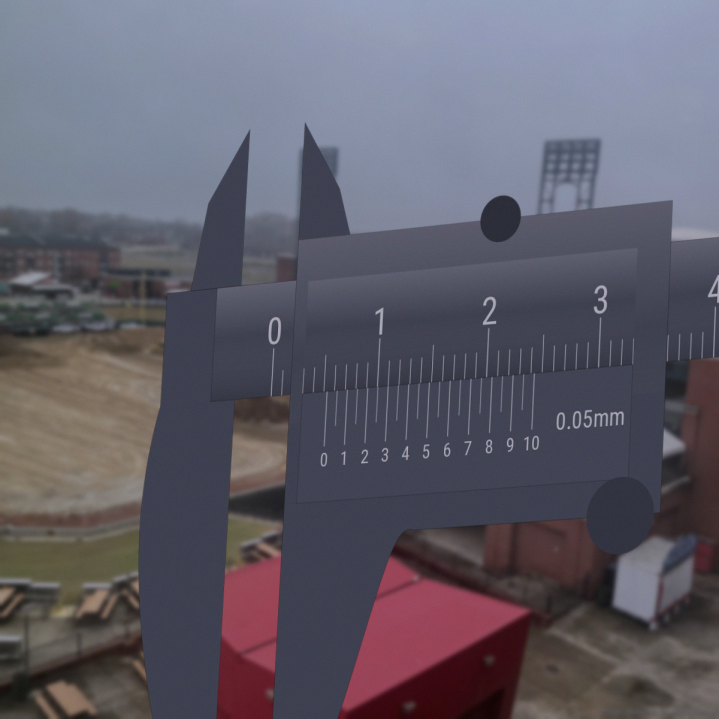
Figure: 5.3mm
